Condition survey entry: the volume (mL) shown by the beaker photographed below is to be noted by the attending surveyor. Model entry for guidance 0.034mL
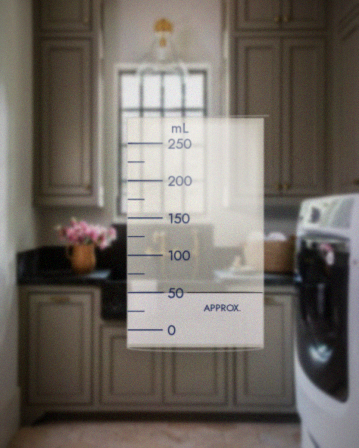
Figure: 50mL
